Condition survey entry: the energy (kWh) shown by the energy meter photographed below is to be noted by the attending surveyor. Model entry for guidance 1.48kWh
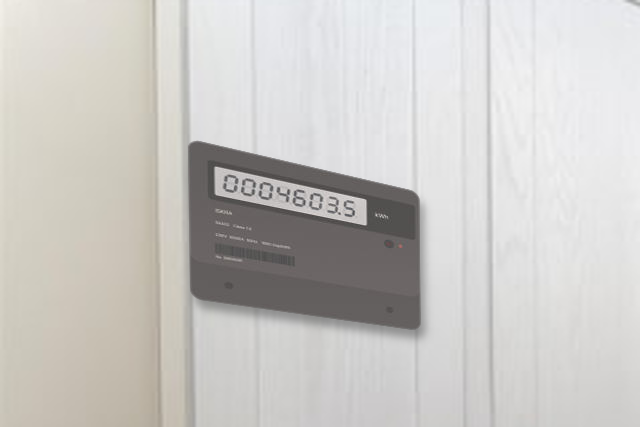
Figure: 4603.5kWh
